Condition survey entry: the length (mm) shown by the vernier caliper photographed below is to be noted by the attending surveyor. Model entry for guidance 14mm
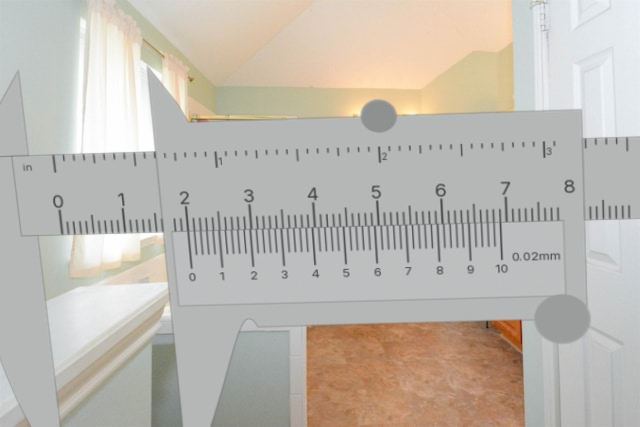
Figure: 20.0mm
